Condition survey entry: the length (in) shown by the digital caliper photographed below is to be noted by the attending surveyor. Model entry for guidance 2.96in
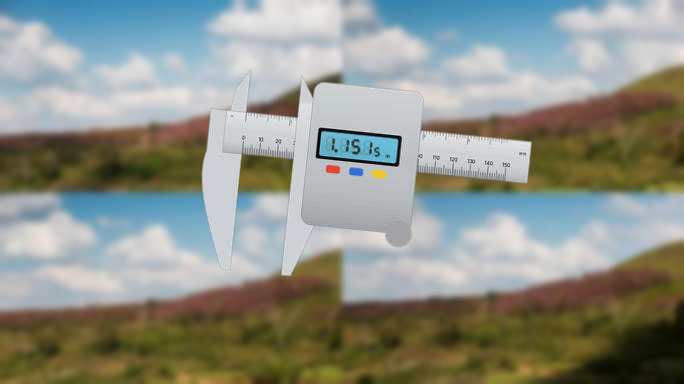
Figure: 1.1515in
